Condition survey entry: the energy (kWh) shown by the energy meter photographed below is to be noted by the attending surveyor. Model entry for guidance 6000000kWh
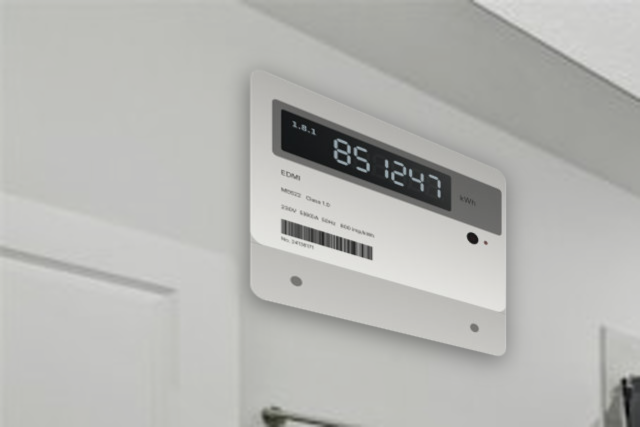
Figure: 851247kWh
